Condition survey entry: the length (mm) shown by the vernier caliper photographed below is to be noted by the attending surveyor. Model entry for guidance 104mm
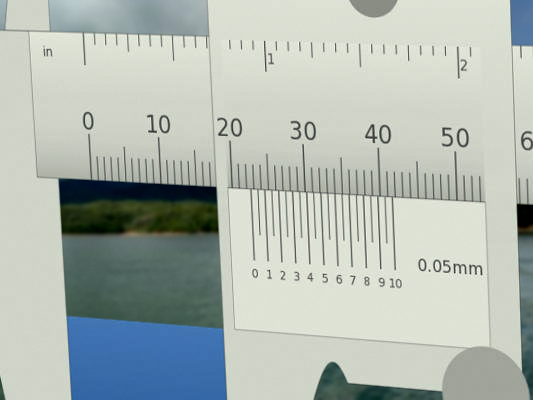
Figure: 22.6mm
